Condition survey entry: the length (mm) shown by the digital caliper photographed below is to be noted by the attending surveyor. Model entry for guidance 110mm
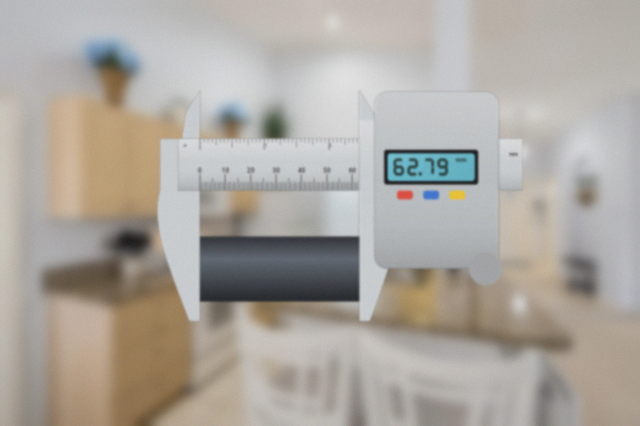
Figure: 62.79mm
